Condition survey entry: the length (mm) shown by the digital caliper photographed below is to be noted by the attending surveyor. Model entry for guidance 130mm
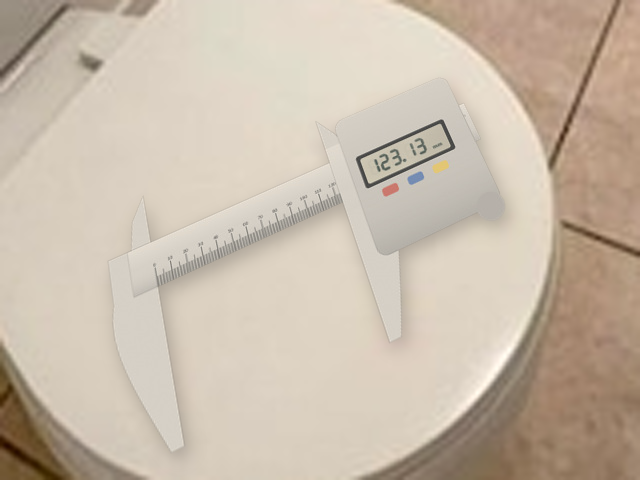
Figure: 123.13mm
